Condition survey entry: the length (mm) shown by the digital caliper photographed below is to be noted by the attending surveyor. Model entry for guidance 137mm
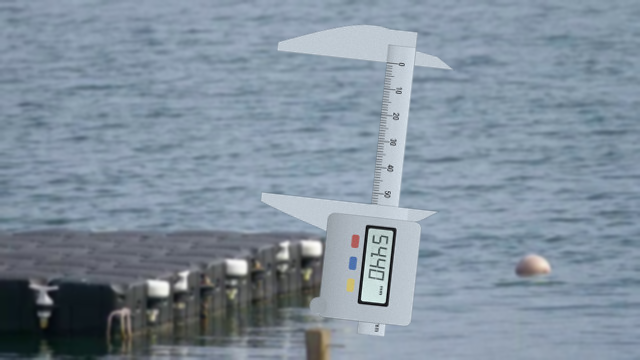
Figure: 54.40mm
